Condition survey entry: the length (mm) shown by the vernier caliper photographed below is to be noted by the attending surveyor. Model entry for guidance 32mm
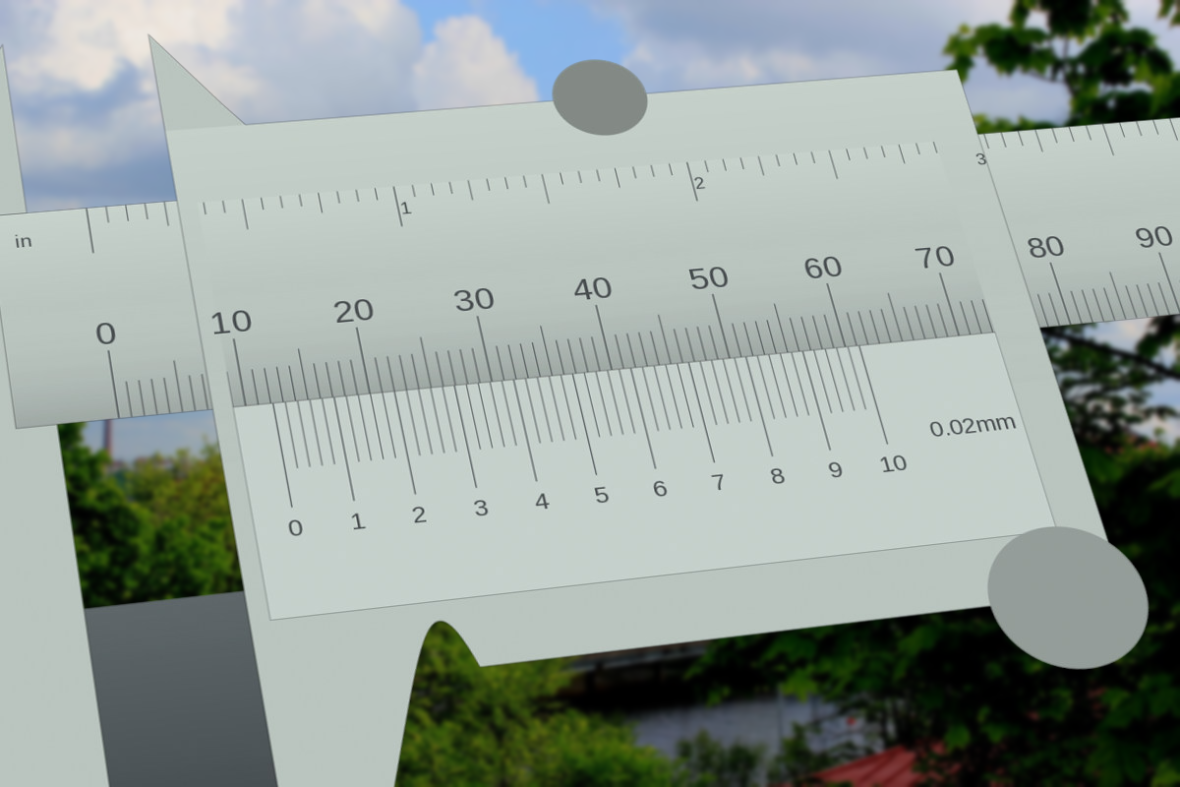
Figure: 12.2mm
